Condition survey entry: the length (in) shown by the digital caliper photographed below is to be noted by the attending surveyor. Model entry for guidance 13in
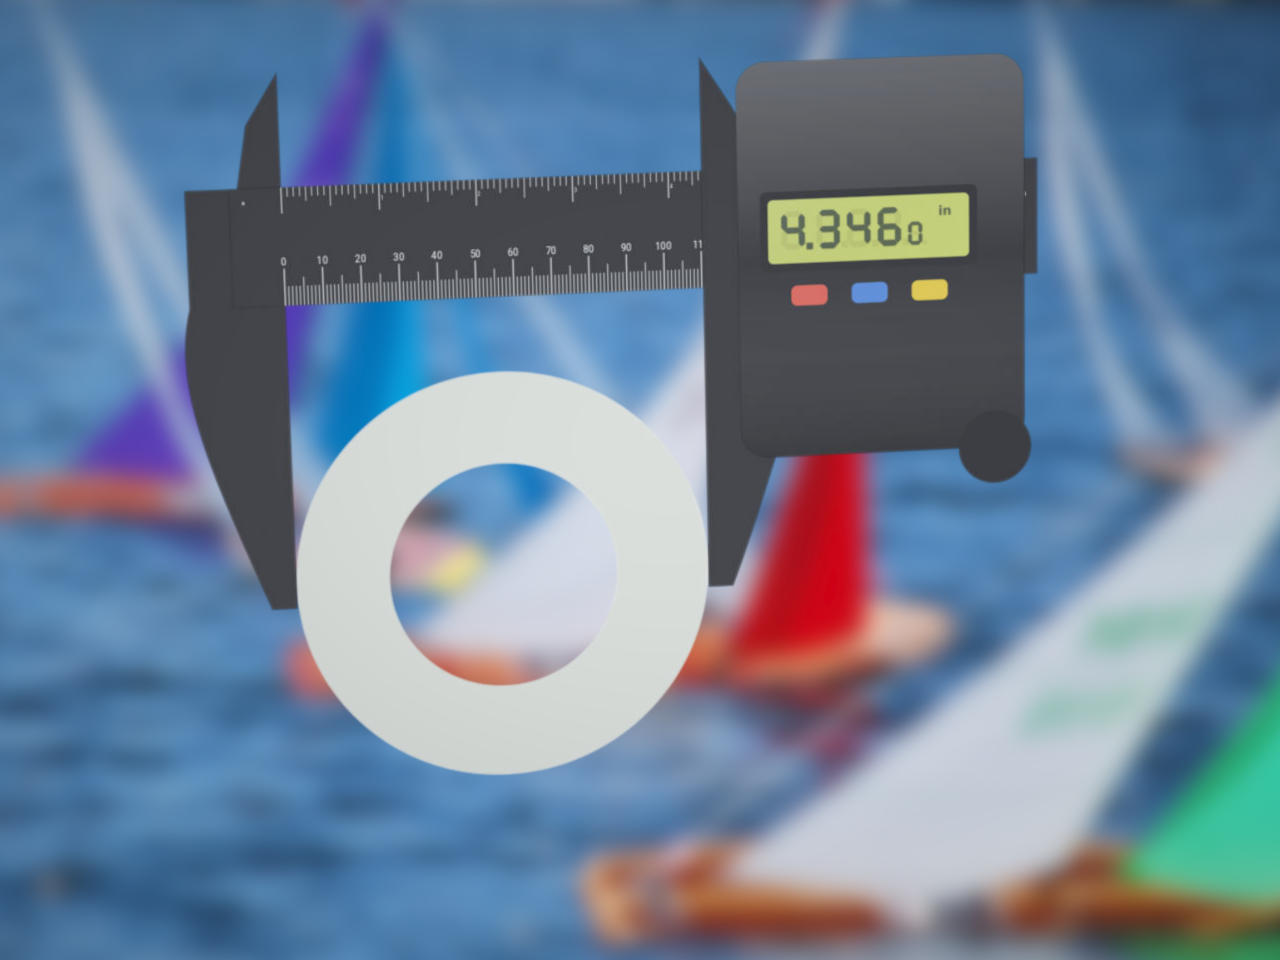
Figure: 4.3460in
